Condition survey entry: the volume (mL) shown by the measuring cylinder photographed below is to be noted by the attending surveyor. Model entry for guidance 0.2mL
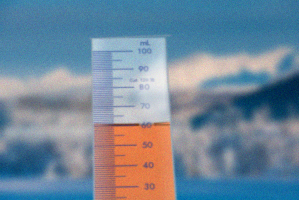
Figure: 60mL
